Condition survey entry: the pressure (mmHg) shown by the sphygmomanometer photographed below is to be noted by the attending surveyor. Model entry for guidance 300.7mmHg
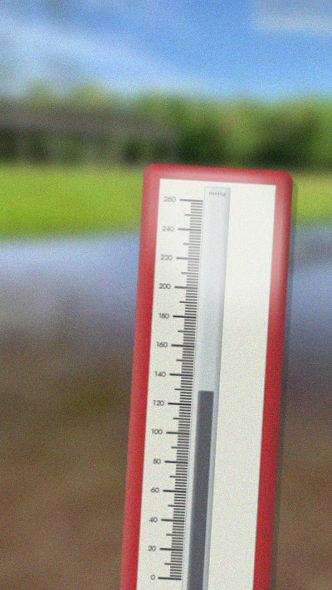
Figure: 130mmHg
